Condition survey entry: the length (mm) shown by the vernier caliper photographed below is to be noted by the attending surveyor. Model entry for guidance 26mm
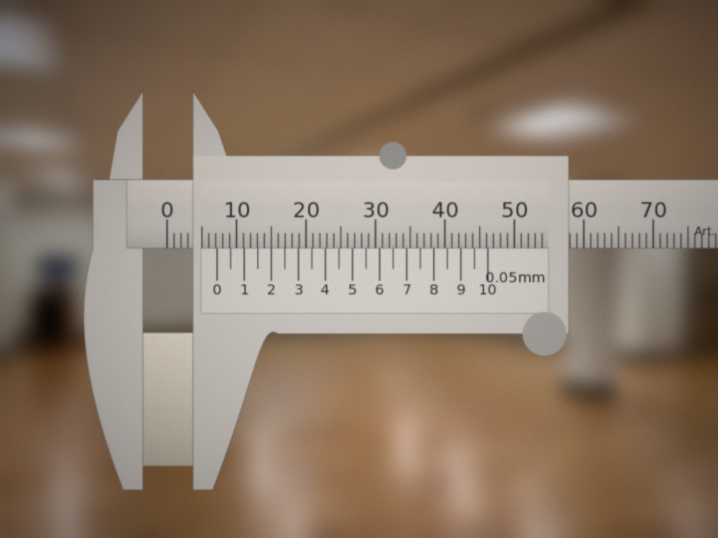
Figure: 7.2mm
